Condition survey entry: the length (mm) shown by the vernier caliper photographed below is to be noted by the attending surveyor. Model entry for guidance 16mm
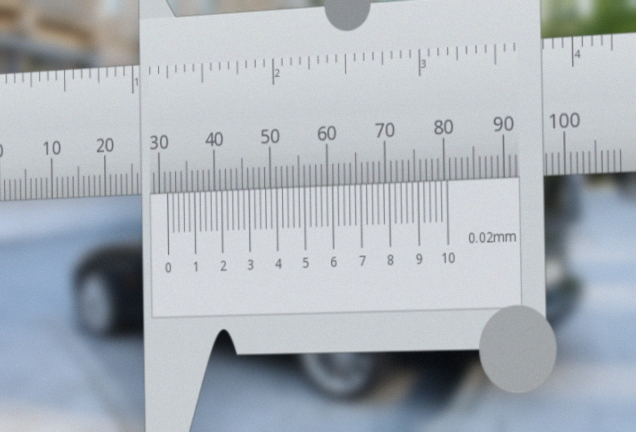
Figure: 31.5mm
